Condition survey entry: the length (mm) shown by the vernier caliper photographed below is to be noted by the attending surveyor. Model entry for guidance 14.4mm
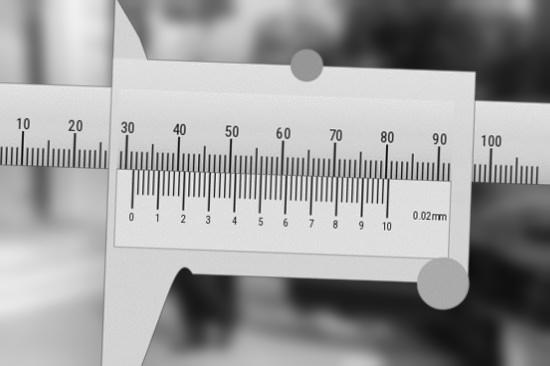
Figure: 31.5mm
